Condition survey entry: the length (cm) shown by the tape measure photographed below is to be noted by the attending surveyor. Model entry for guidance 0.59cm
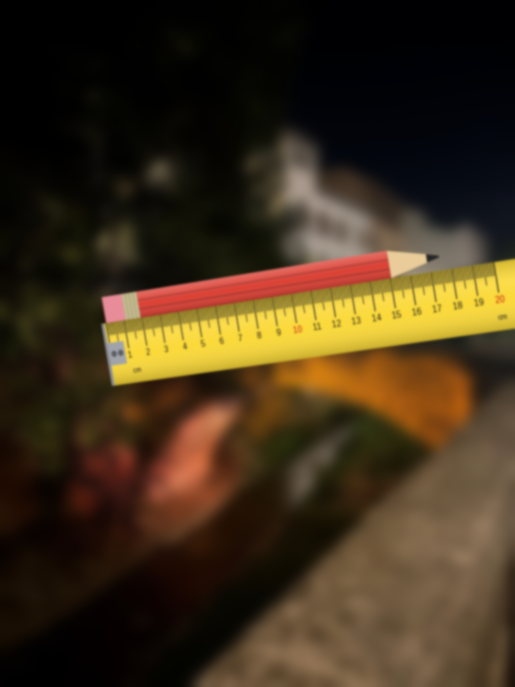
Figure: 17.5cm
